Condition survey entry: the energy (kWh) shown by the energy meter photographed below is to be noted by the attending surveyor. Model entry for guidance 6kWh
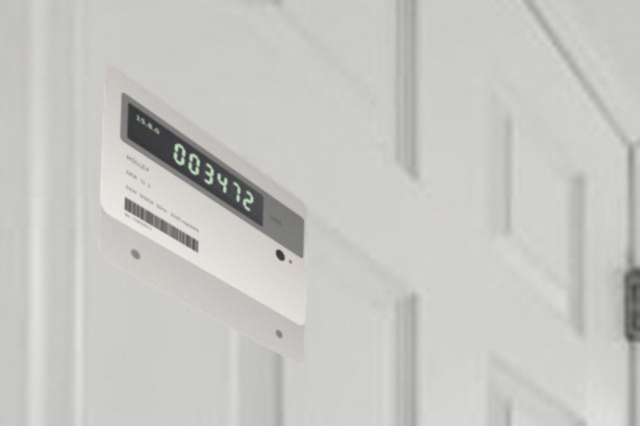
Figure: 3472kWh
